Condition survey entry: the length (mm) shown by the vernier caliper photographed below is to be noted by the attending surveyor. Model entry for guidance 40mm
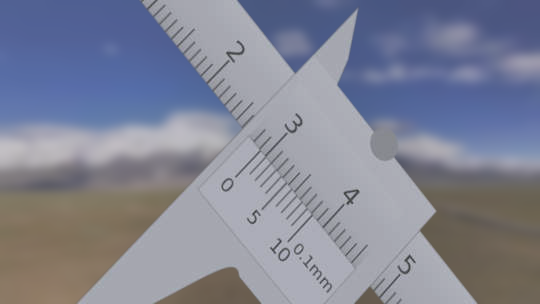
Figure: 29.2mm
